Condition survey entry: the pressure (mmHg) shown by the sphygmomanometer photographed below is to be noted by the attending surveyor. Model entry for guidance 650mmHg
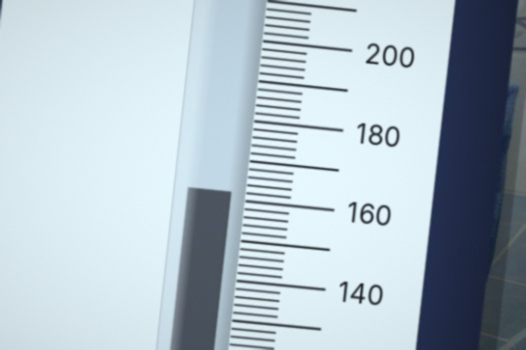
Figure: 162mmHg
